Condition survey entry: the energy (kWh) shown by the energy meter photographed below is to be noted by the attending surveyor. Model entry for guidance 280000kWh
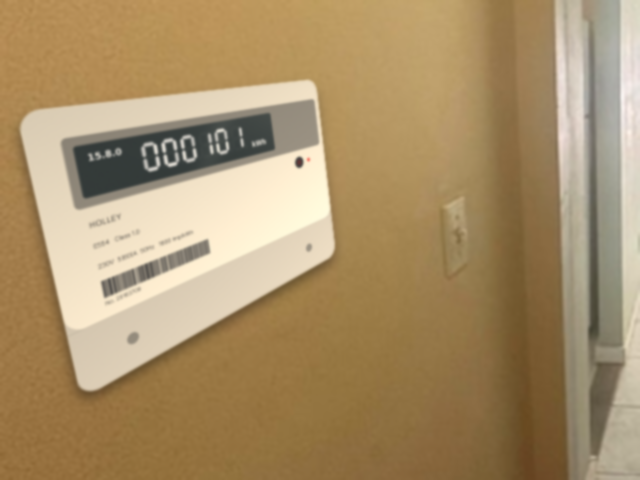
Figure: 101kWh
